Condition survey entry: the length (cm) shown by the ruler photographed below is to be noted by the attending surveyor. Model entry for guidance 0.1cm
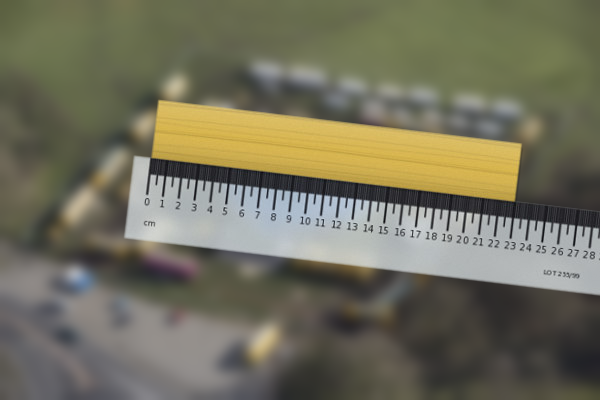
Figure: 23cm
